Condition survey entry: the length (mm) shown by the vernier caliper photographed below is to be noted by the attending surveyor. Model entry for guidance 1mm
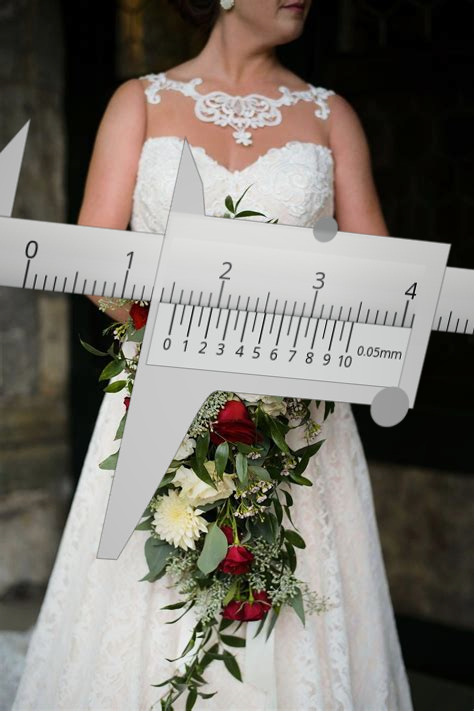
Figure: 15.6mm
